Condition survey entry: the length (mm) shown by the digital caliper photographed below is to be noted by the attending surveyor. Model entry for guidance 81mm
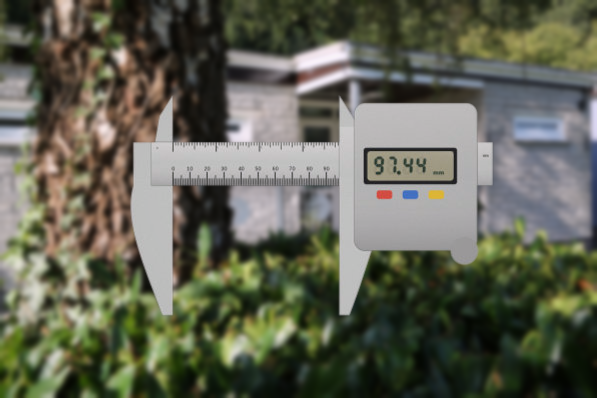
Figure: 97.44mm
